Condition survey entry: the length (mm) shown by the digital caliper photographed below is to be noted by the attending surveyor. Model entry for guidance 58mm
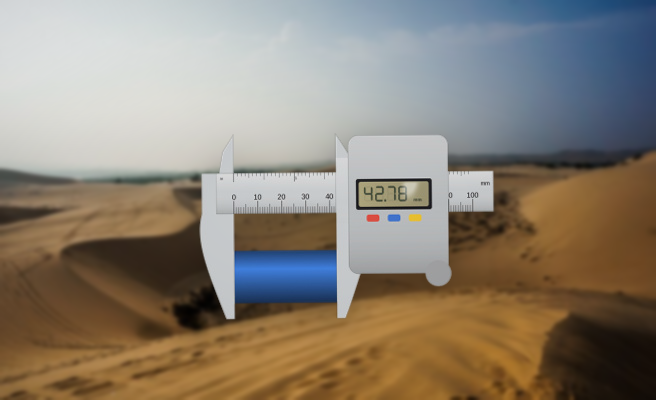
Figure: 42.78mm
